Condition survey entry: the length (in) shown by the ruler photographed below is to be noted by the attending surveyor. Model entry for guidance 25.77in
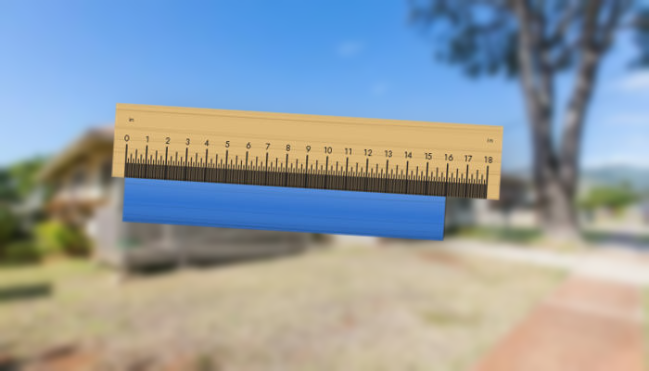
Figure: 16in
